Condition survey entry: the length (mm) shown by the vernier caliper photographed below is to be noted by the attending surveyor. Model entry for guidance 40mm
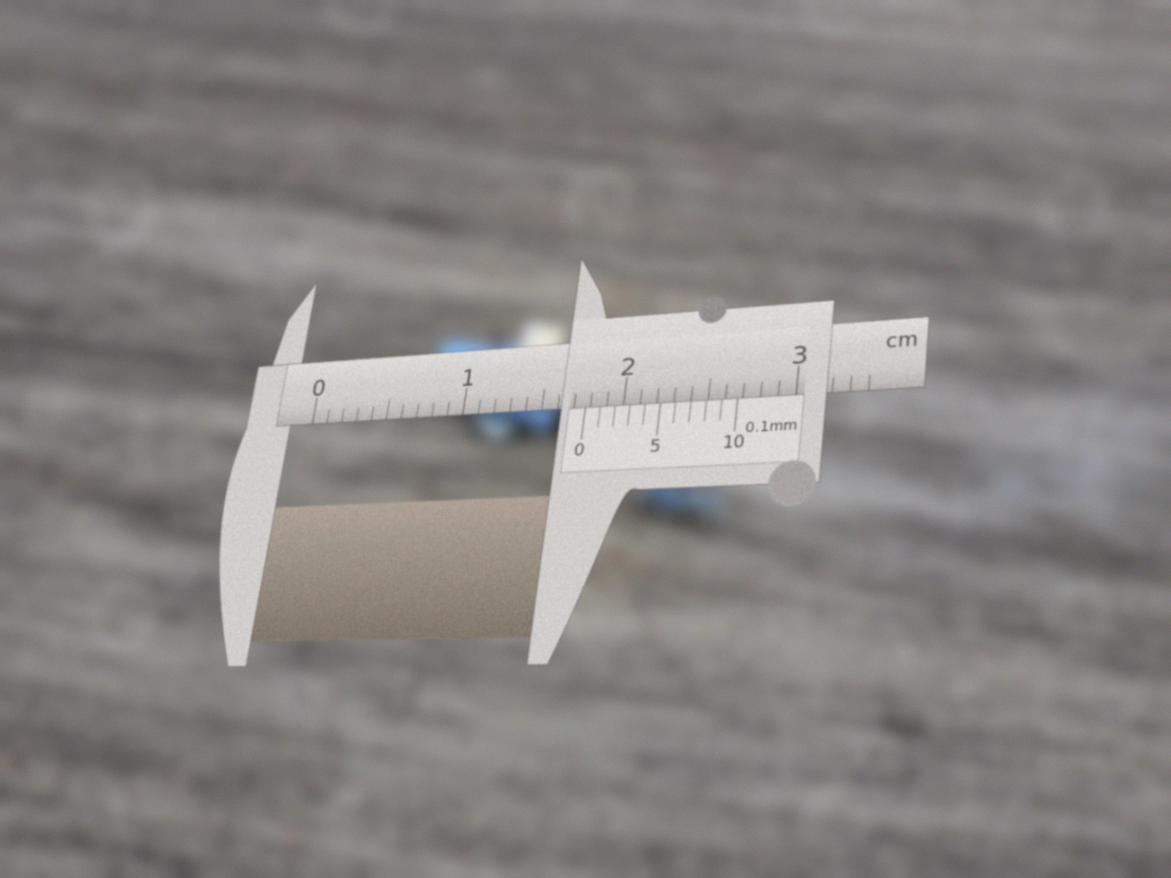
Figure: 17.7mm
